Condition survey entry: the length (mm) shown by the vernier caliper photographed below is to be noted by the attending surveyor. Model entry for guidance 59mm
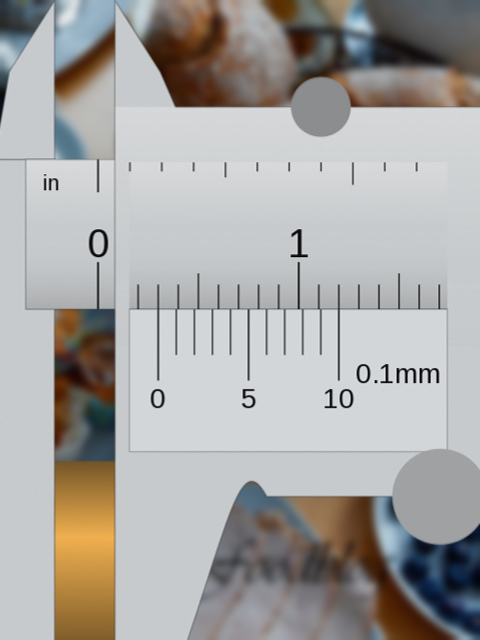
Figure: 3.0mm
